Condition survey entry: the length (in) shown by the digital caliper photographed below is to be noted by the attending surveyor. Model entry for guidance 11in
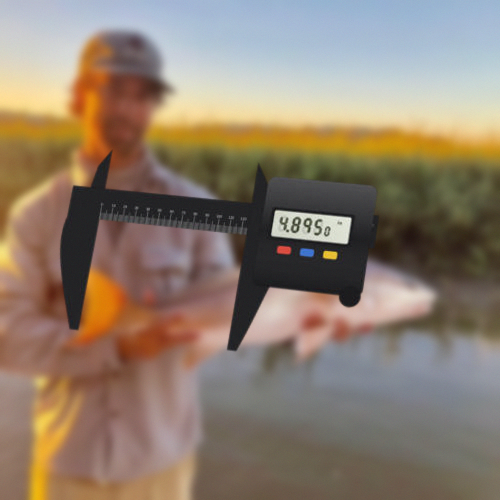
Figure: 4.8950in
